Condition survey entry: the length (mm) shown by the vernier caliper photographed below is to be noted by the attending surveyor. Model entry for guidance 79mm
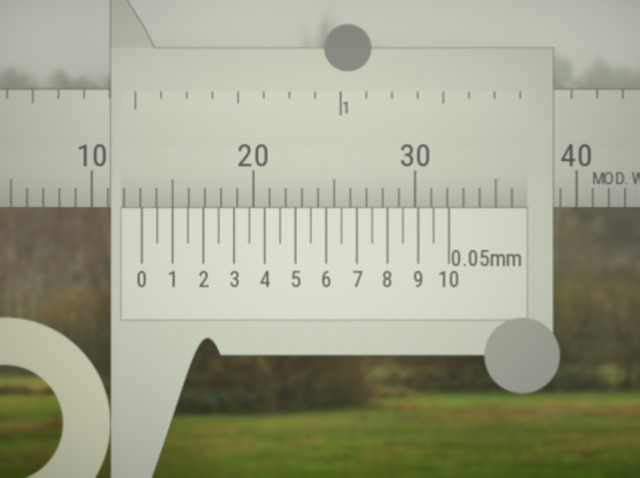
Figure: 13.1mm
